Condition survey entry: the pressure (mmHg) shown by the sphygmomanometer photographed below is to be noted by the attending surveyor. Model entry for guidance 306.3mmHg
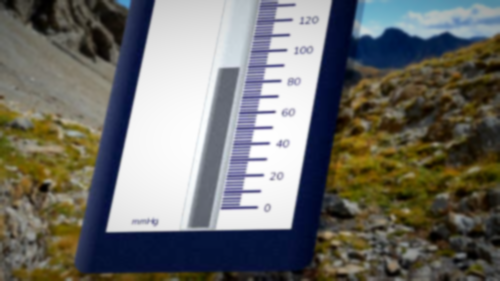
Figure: 90mmHg
